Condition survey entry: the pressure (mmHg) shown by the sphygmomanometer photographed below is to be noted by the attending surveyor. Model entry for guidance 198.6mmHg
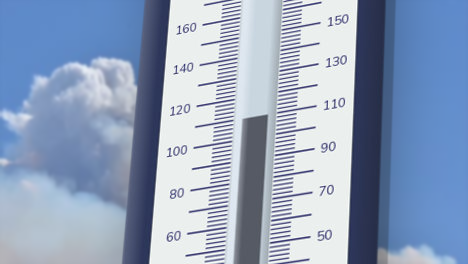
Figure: 110mmHg
